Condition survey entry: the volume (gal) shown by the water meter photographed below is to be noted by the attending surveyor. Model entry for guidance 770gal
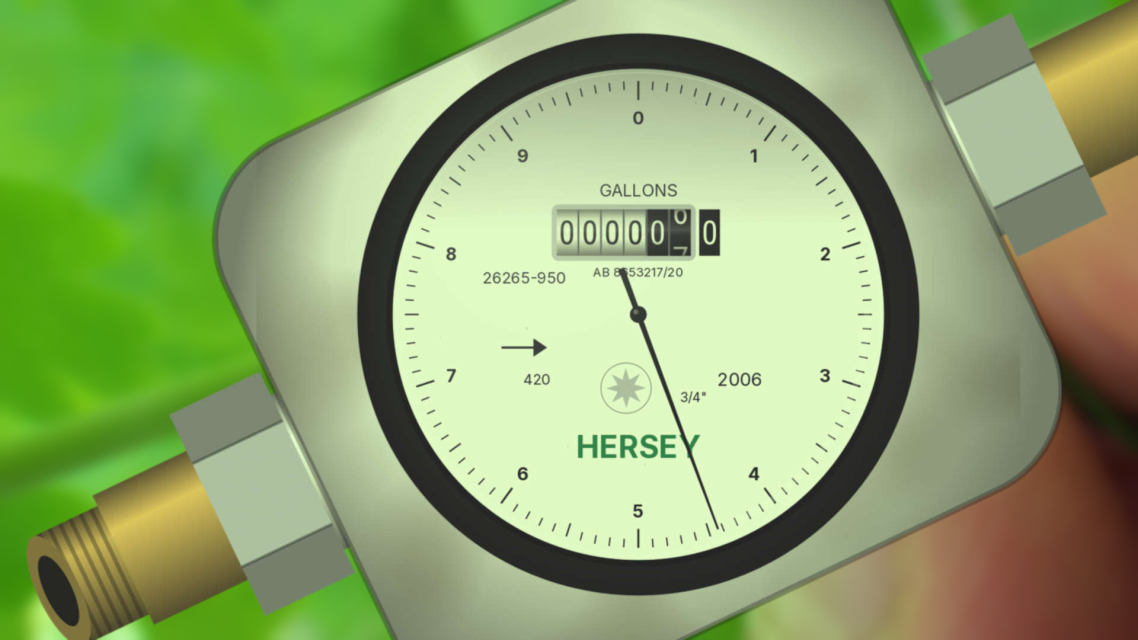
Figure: 64.4gal
